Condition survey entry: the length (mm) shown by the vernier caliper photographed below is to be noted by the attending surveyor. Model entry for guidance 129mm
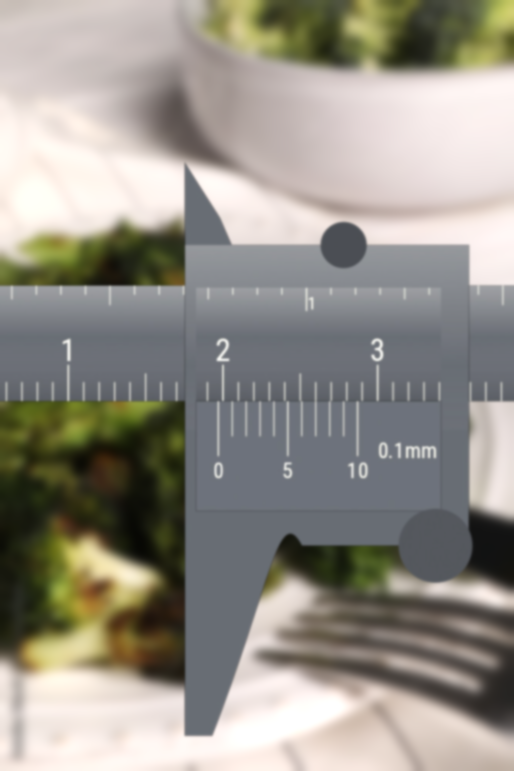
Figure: 19.7mm
